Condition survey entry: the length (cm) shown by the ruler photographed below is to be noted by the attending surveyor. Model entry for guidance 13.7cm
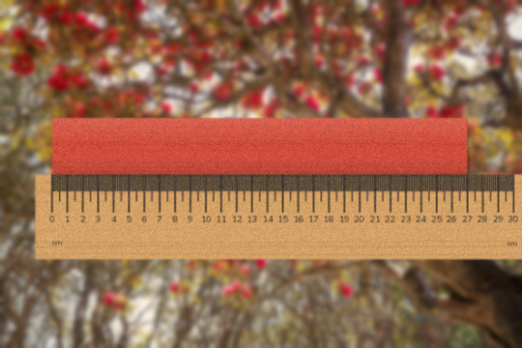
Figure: 27cm
